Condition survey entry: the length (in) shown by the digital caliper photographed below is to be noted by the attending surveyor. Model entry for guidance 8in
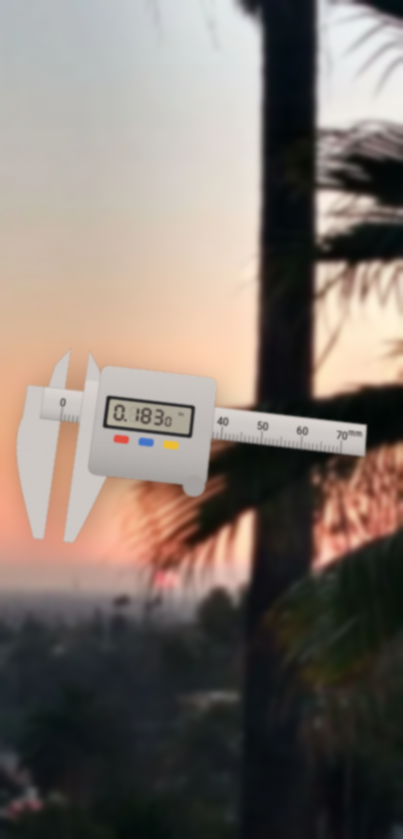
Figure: 0.1830in
